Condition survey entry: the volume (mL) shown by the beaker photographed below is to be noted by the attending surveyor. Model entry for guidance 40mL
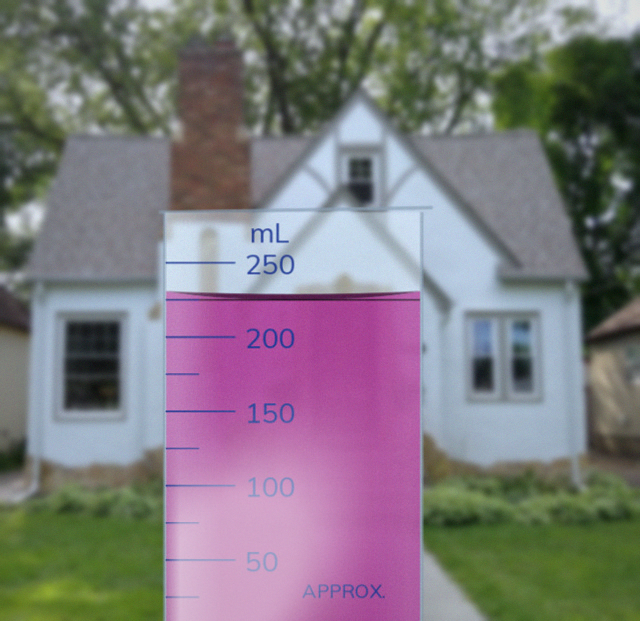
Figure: 225mL
